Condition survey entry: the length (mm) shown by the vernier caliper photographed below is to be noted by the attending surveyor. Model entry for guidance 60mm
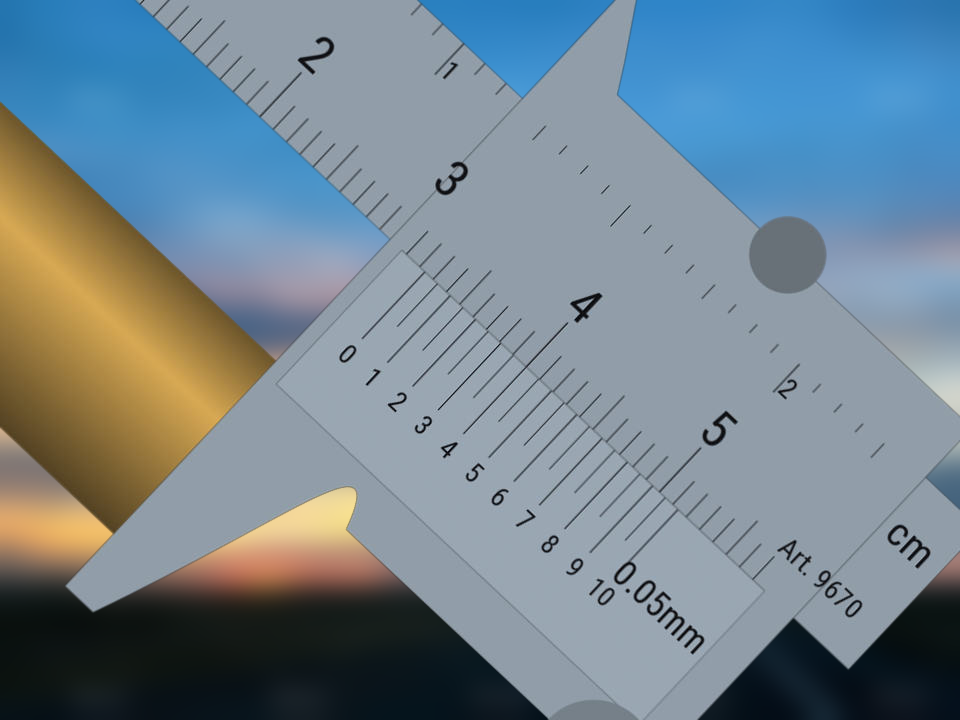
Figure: 32.4mm
